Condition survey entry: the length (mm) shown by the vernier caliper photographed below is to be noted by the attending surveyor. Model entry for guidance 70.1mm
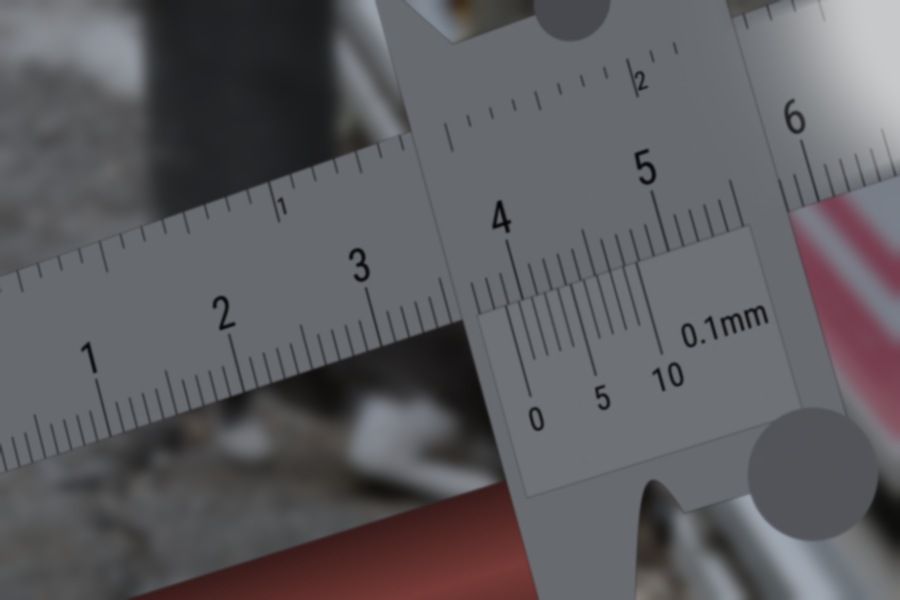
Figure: 38.8mm
